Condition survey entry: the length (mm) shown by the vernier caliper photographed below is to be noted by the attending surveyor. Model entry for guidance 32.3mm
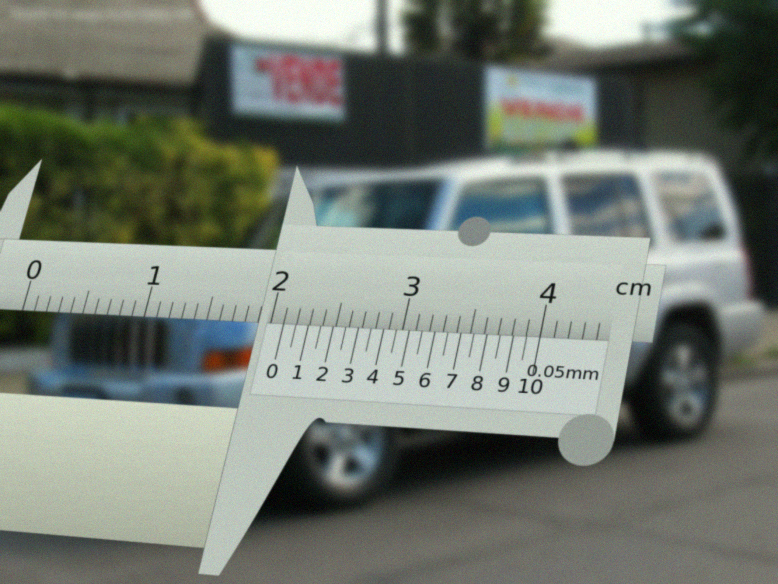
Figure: 21.0mm
